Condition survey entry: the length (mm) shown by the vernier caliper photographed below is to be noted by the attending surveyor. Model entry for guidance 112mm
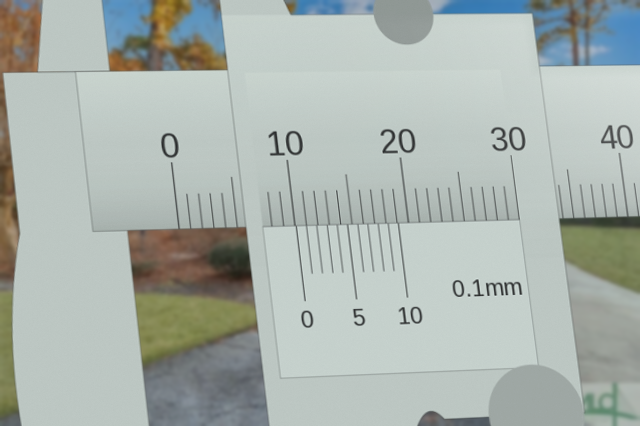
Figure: 10.1mm
